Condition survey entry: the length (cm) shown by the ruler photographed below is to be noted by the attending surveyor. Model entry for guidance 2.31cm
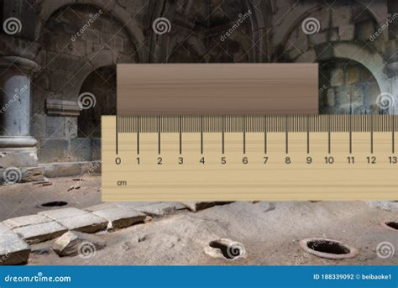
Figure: 9.5cm
